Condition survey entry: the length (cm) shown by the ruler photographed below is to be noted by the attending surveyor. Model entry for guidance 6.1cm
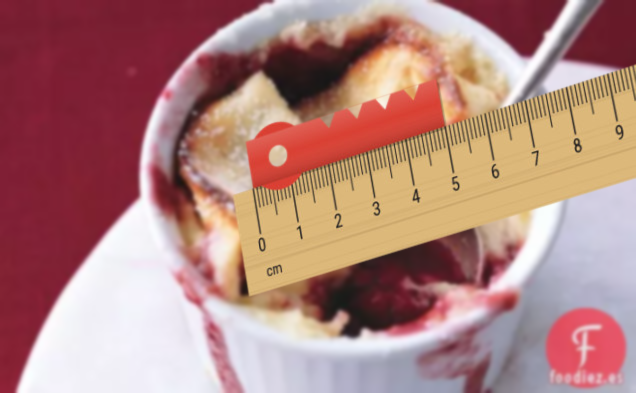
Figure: 5cm
